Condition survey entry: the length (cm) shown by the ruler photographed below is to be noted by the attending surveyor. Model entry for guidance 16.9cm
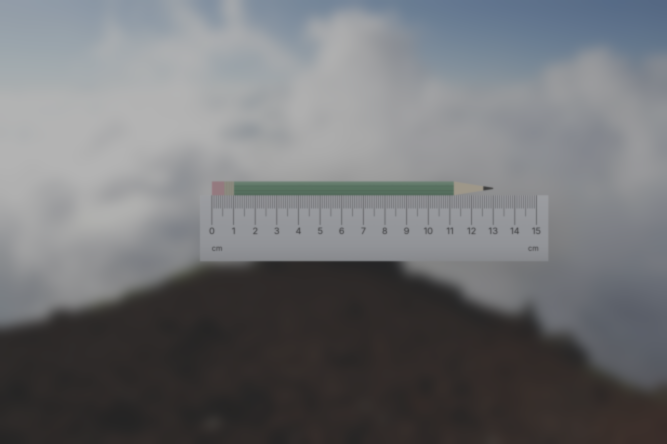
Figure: 13cm
